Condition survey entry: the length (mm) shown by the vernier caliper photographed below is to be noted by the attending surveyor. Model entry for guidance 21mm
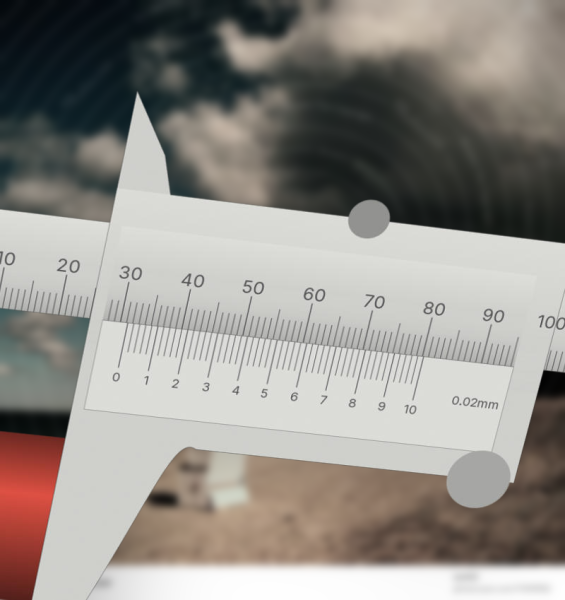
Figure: 31.2mm
